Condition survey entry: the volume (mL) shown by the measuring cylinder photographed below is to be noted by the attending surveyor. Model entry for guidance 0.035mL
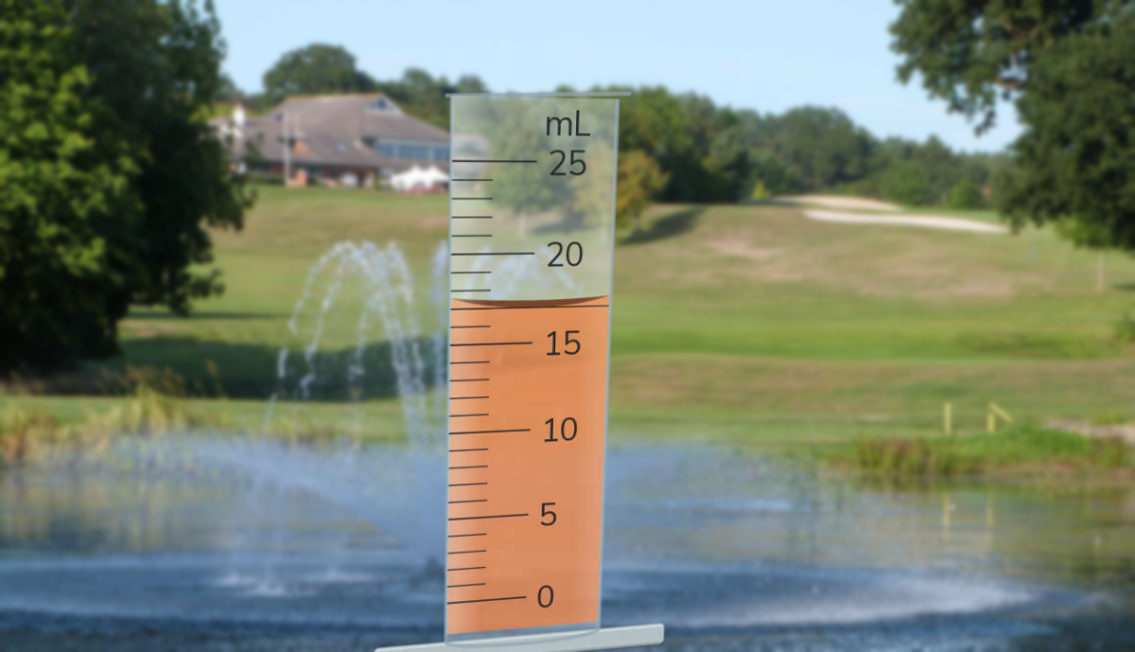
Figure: 17mL
